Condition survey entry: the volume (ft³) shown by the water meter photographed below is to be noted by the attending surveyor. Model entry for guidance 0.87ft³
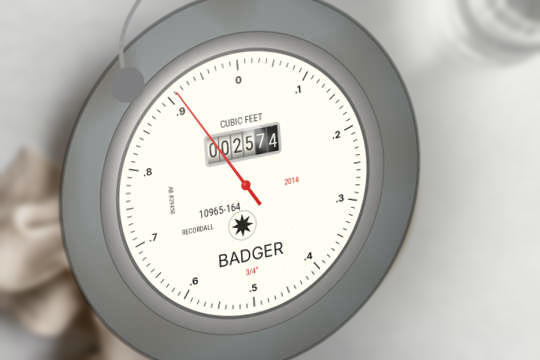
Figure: 2573.91ft³
